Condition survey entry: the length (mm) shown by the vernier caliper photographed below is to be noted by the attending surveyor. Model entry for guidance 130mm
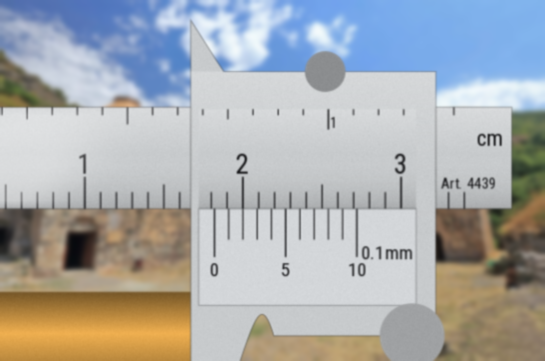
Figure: 18.2mm
